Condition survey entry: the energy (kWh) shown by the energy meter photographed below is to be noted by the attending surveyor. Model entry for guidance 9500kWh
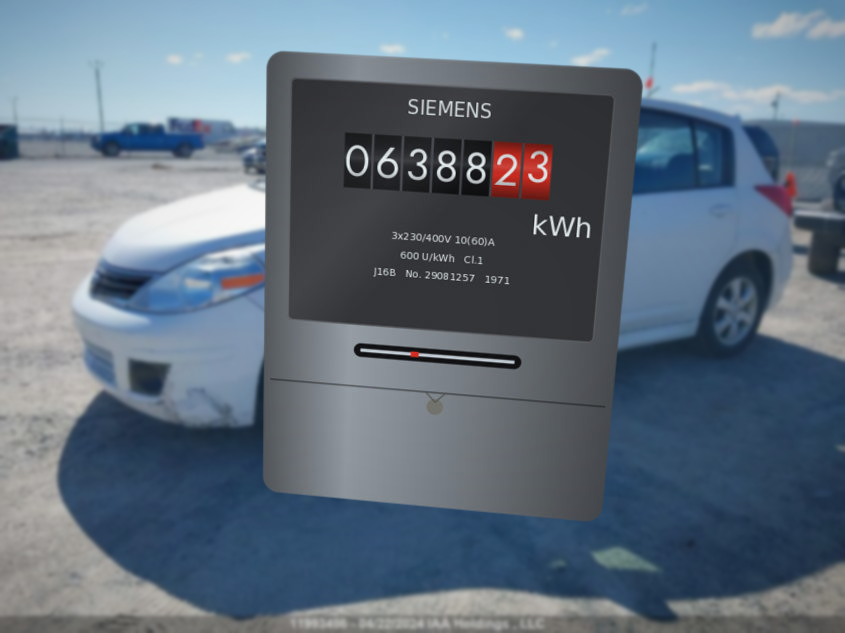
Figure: 6388.23kWh
